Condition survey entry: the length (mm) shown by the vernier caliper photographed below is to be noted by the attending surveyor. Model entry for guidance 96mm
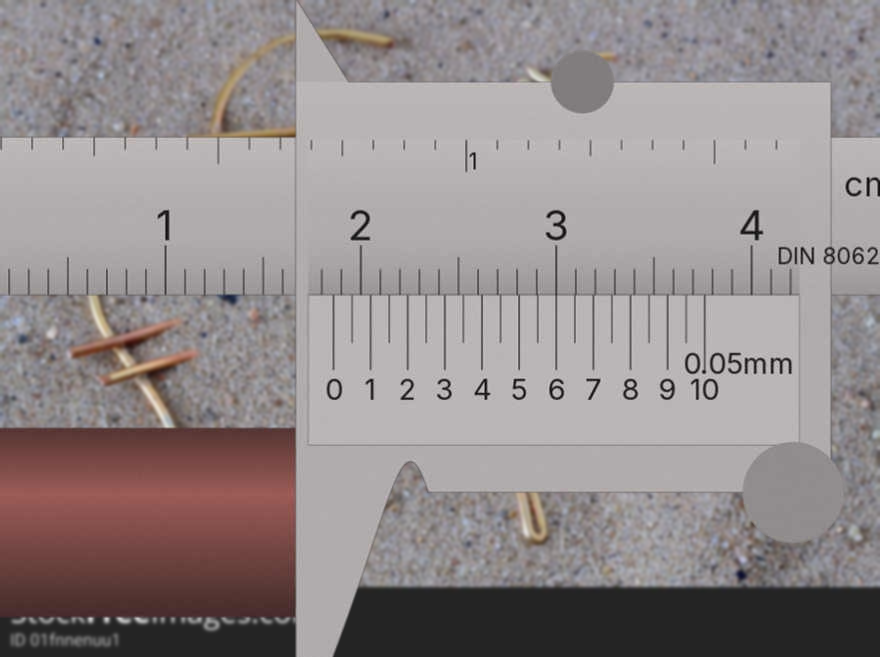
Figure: 18.6mm
